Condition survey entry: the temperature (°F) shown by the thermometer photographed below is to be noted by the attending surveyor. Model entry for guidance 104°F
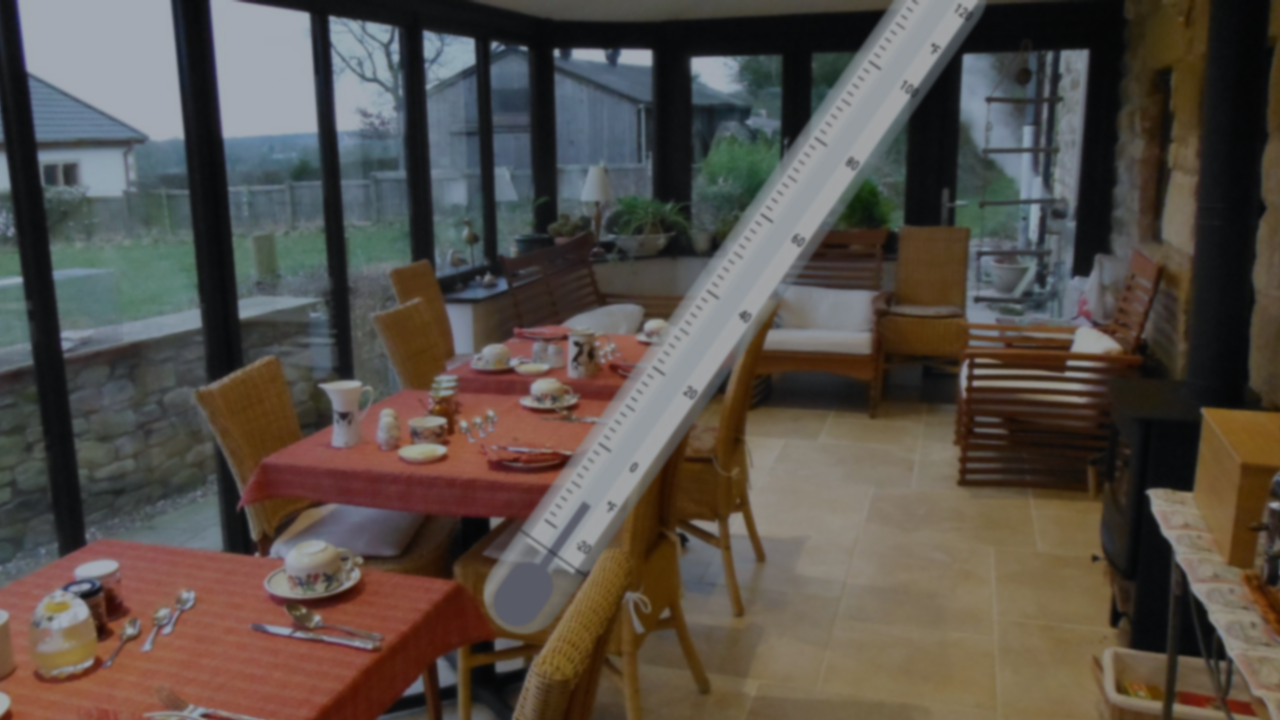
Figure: -12°F
